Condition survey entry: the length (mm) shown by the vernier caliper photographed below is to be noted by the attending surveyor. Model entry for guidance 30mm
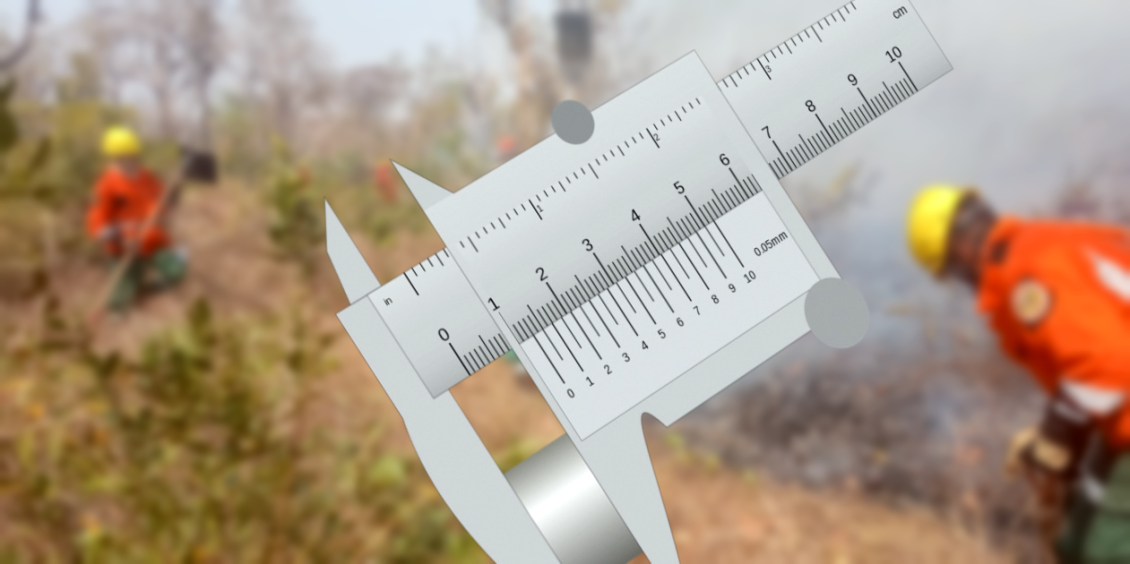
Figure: 13.0mm
